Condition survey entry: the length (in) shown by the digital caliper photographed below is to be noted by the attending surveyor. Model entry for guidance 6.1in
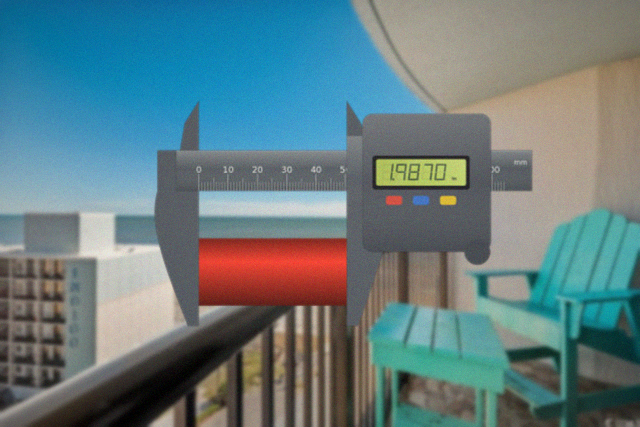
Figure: 1.9870in
